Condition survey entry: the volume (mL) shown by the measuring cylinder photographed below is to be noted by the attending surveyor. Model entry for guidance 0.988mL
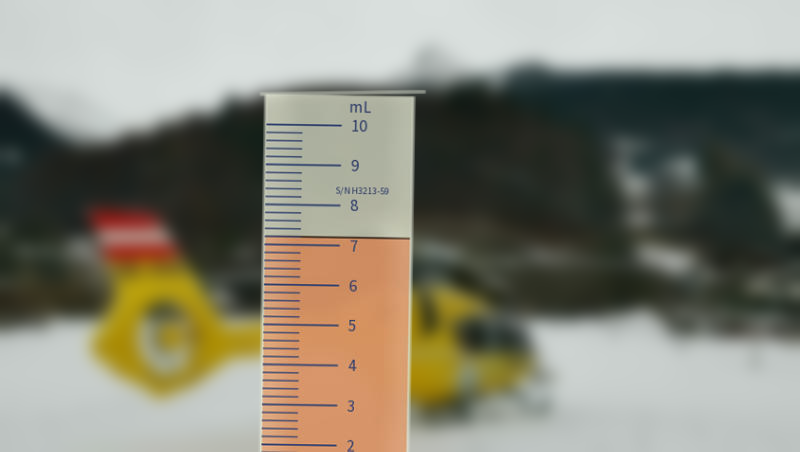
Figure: 7.2mL
